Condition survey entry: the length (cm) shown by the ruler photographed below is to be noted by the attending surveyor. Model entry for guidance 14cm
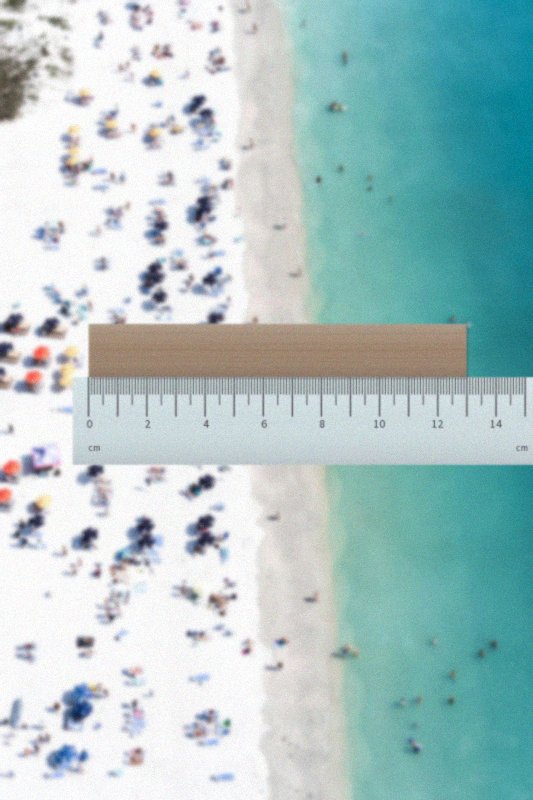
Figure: 13cm
